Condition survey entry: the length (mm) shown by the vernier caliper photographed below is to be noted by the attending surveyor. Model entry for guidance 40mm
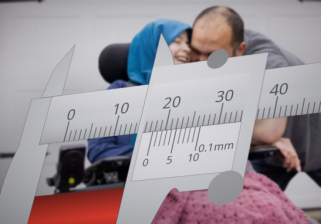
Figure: 17.6mm
